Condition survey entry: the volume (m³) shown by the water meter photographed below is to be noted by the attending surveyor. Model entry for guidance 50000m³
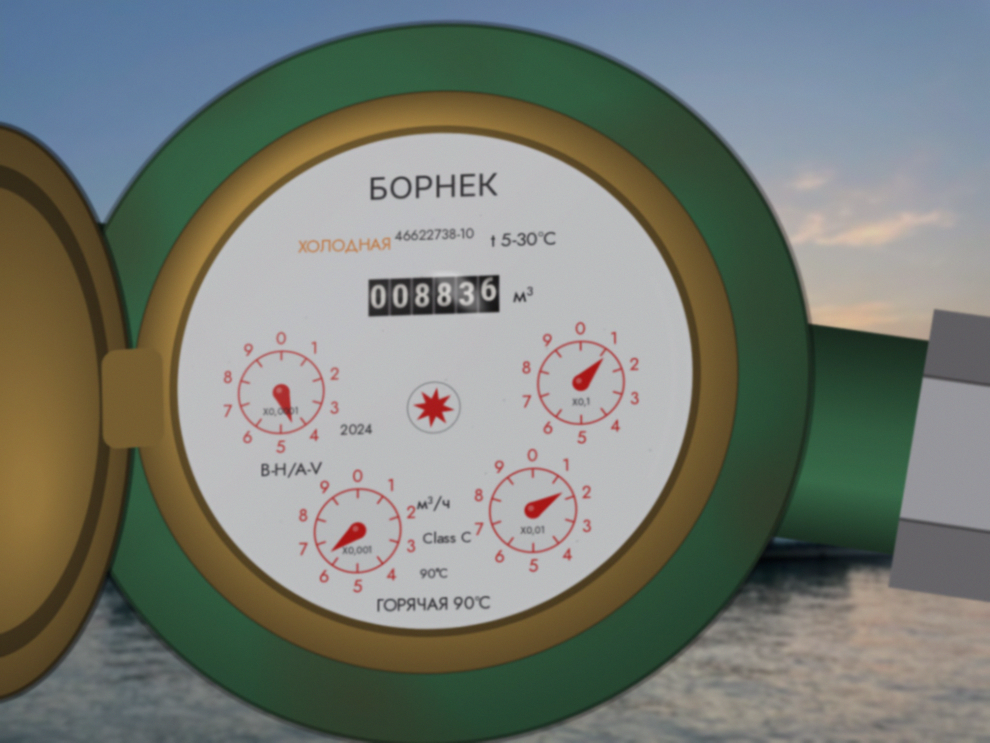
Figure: 8836.1164m³
